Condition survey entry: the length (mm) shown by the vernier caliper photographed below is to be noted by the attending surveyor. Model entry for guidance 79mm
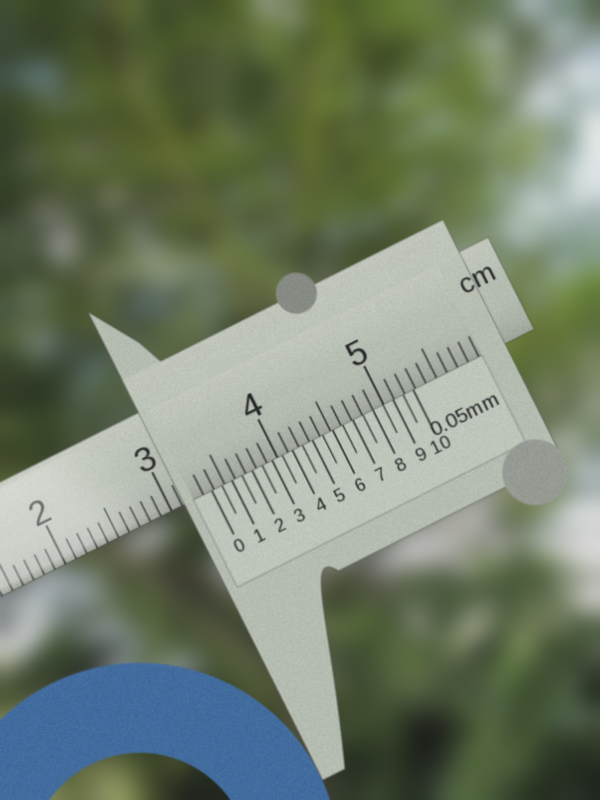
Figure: 33.8mm
